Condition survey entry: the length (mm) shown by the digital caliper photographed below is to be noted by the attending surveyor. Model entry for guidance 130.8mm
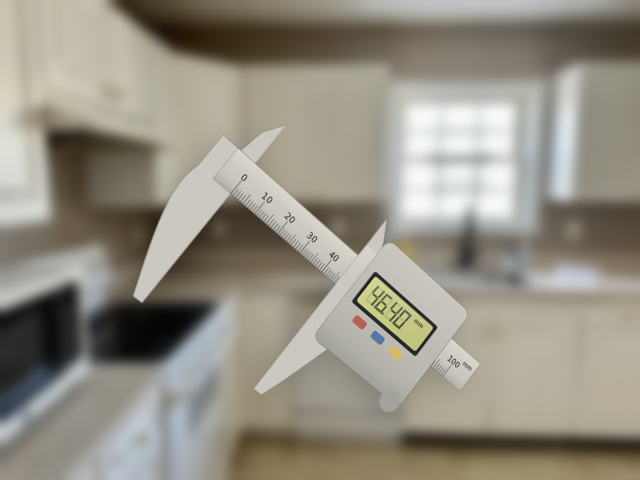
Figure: 46.40mm
